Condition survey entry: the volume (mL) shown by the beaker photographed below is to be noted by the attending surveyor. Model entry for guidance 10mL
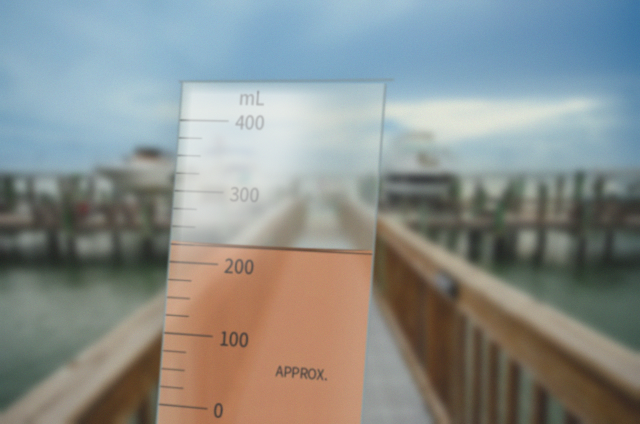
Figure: 225mL
